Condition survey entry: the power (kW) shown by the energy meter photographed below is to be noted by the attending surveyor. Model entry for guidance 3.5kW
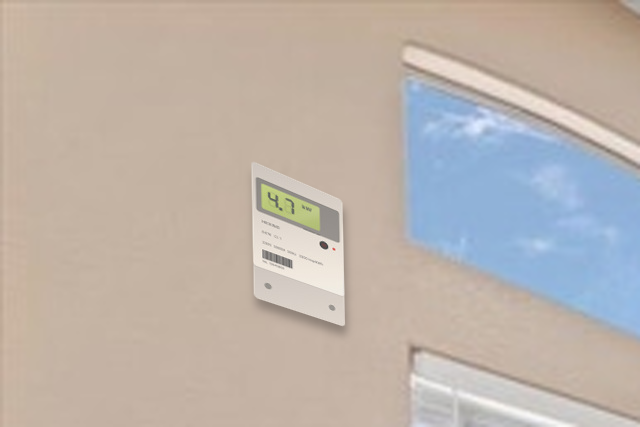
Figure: 4.7kW
